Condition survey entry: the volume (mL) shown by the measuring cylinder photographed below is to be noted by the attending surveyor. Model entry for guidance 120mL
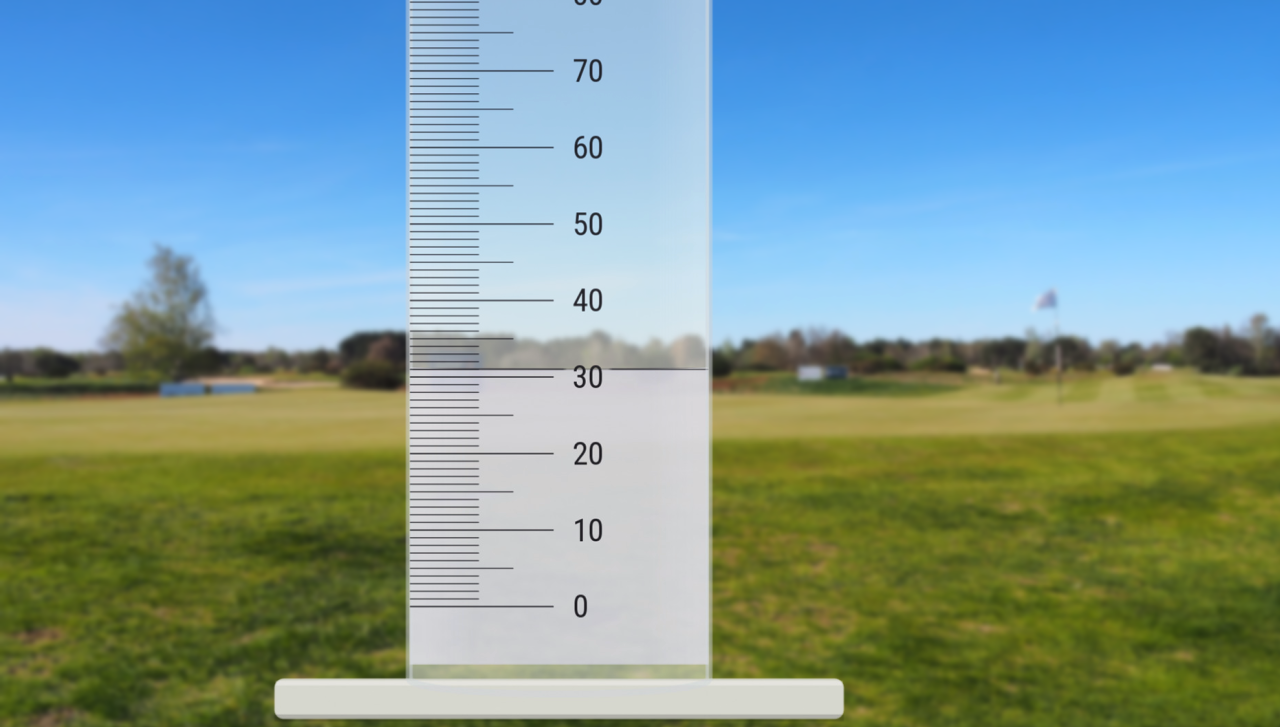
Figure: 31mL
